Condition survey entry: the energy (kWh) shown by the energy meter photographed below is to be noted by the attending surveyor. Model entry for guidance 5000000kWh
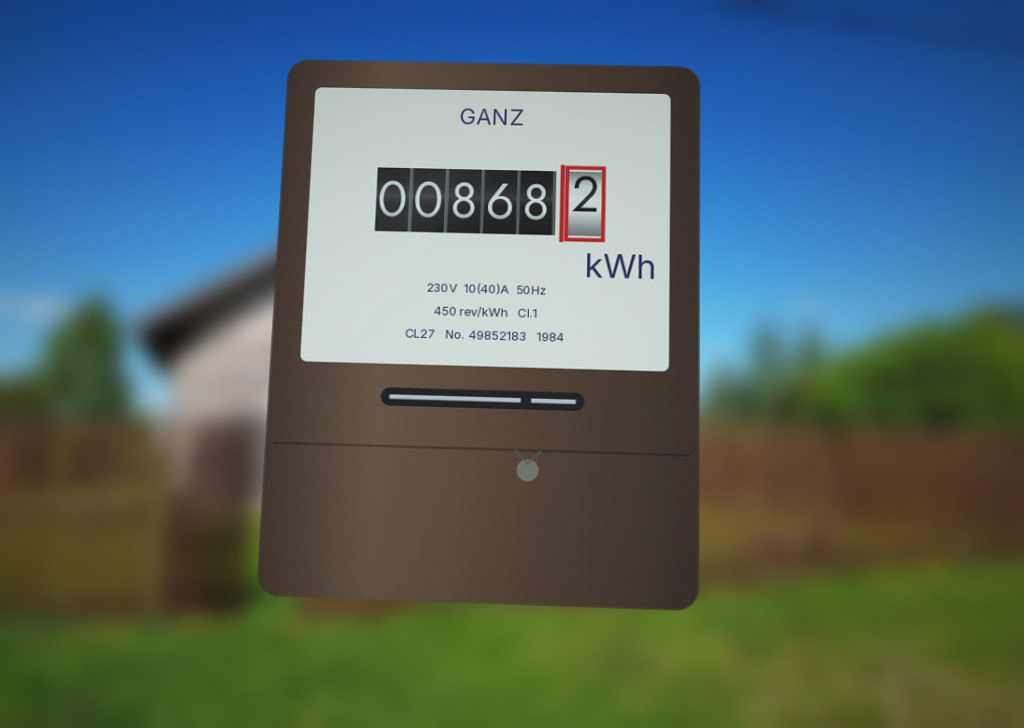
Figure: 868.2kWh
